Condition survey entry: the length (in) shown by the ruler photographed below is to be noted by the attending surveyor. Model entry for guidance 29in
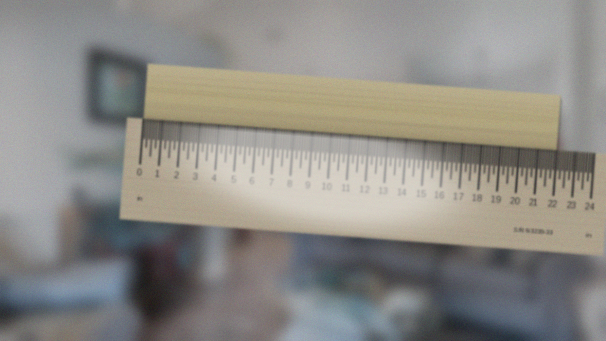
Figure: 22in
